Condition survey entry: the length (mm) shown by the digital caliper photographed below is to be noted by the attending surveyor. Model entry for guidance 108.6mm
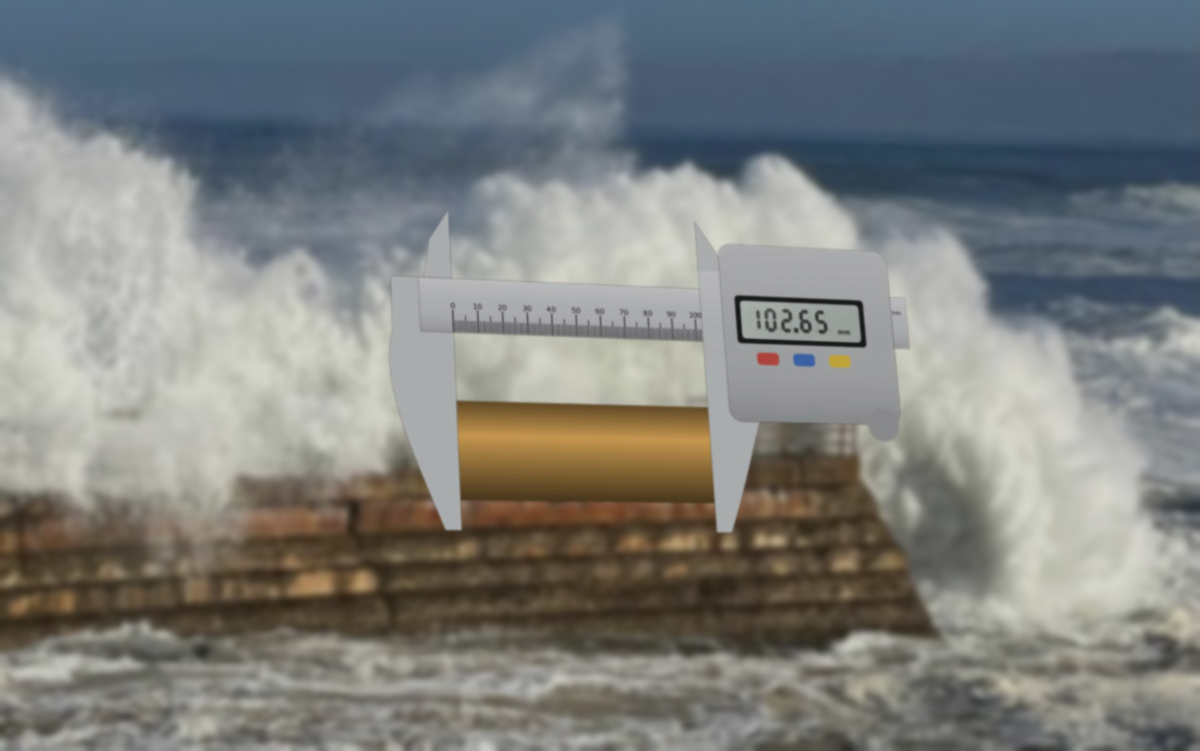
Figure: 102.65mm
